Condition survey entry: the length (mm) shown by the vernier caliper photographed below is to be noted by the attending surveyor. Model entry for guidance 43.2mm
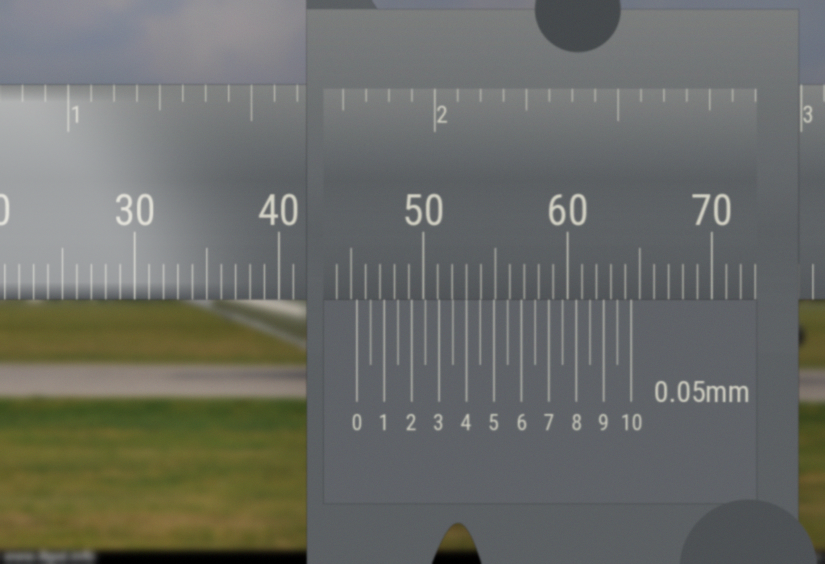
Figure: 45.4mm
